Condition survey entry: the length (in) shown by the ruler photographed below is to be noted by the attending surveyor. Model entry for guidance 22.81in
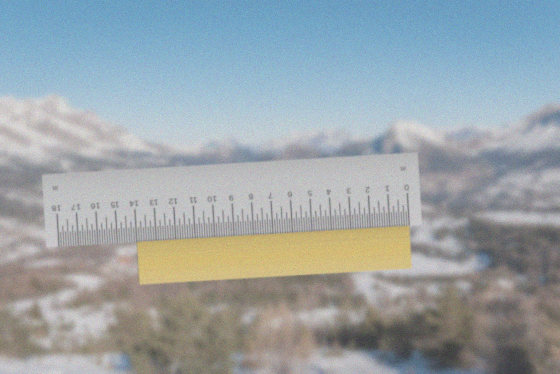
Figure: 14in
